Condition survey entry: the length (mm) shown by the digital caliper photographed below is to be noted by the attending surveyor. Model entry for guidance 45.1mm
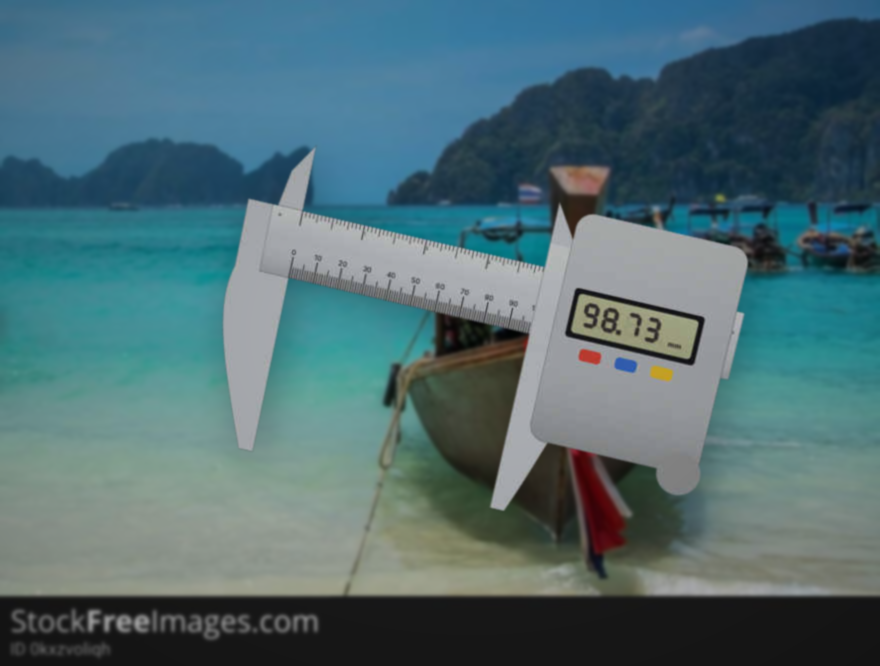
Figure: 98.73mm
